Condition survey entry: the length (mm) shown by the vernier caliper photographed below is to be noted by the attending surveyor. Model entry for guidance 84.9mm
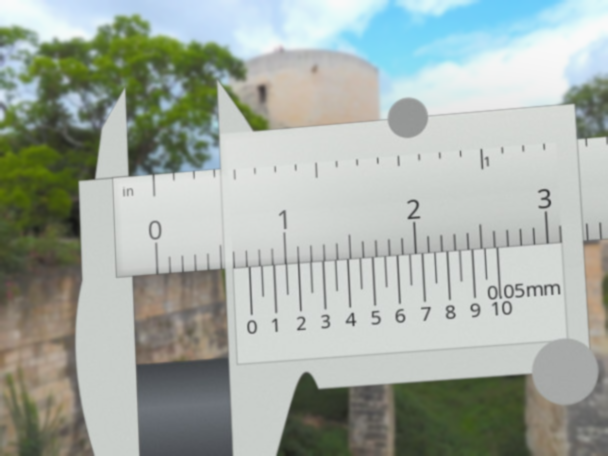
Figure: 7.2mm
